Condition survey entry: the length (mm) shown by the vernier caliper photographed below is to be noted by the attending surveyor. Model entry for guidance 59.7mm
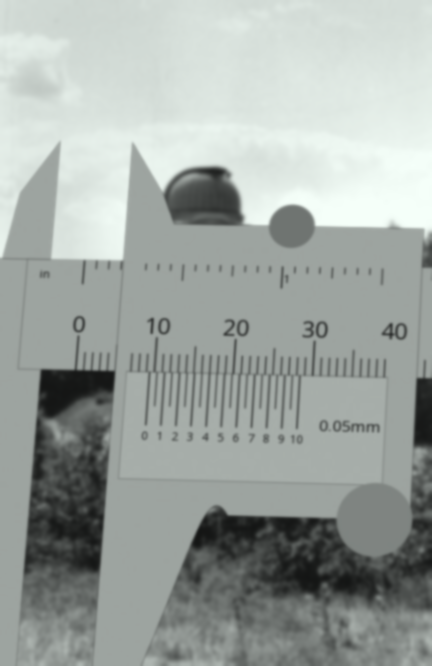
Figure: 9.4mm
